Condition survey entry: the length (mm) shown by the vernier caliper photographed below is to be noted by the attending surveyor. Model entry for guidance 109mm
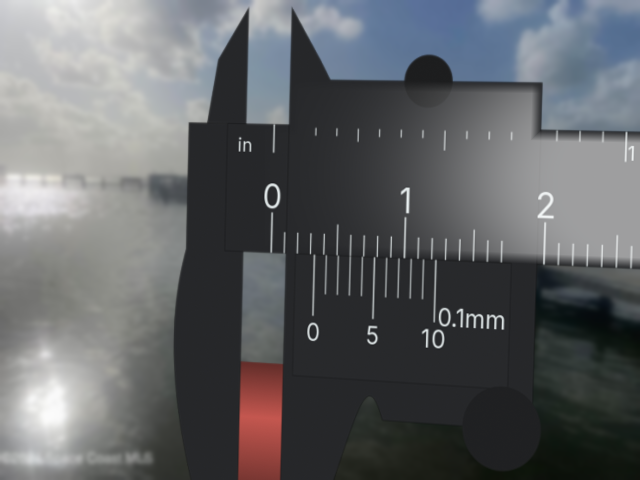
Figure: 3.3mm
